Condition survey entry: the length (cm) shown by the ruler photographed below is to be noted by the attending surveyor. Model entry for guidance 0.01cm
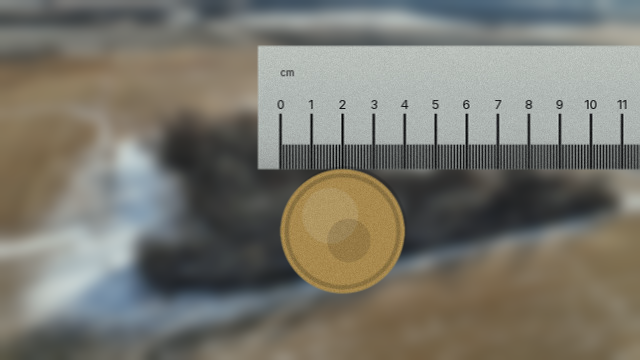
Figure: 4cm
